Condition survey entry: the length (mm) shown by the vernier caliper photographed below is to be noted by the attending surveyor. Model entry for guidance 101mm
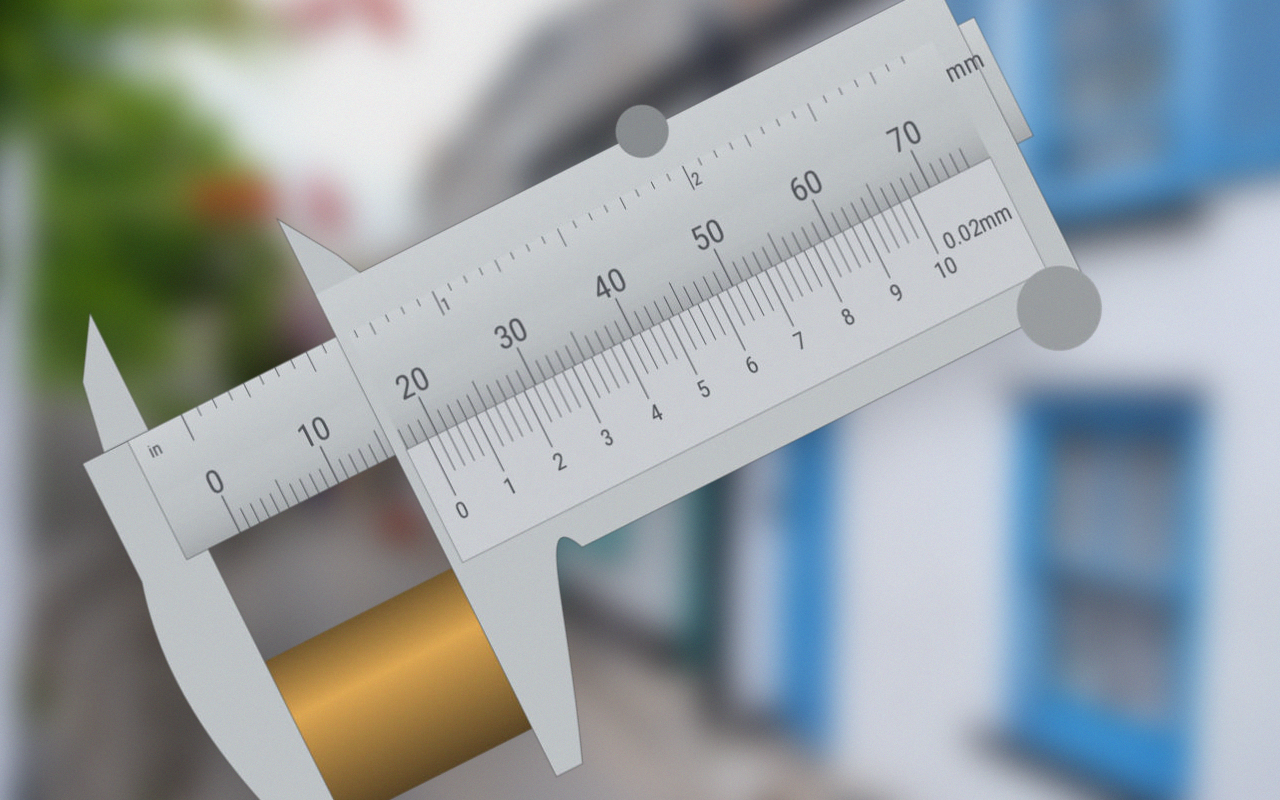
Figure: 19.0mm
